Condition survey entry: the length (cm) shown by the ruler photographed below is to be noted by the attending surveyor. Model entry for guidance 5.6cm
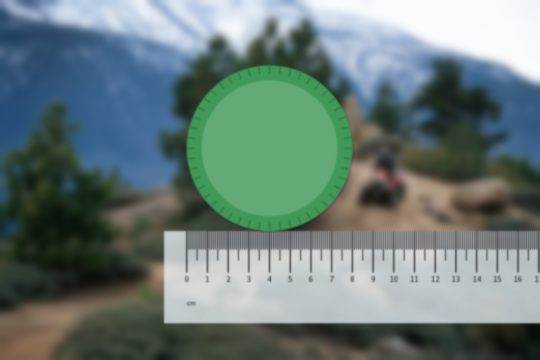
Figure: 8cm
